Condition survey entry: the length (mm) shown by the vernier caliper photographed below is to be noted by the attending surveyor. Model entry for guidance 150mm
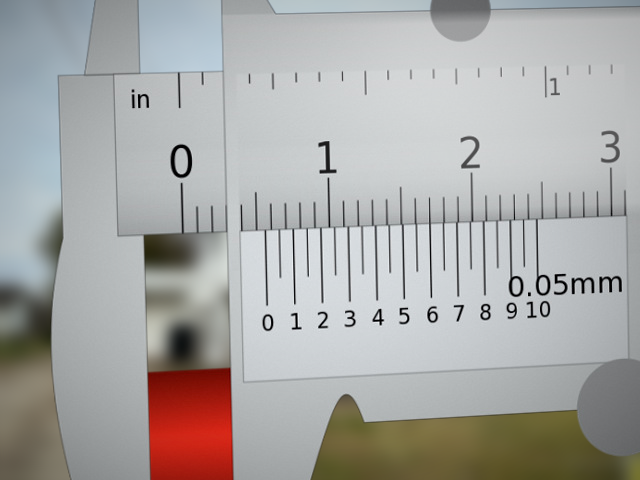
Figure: 5.6mm
